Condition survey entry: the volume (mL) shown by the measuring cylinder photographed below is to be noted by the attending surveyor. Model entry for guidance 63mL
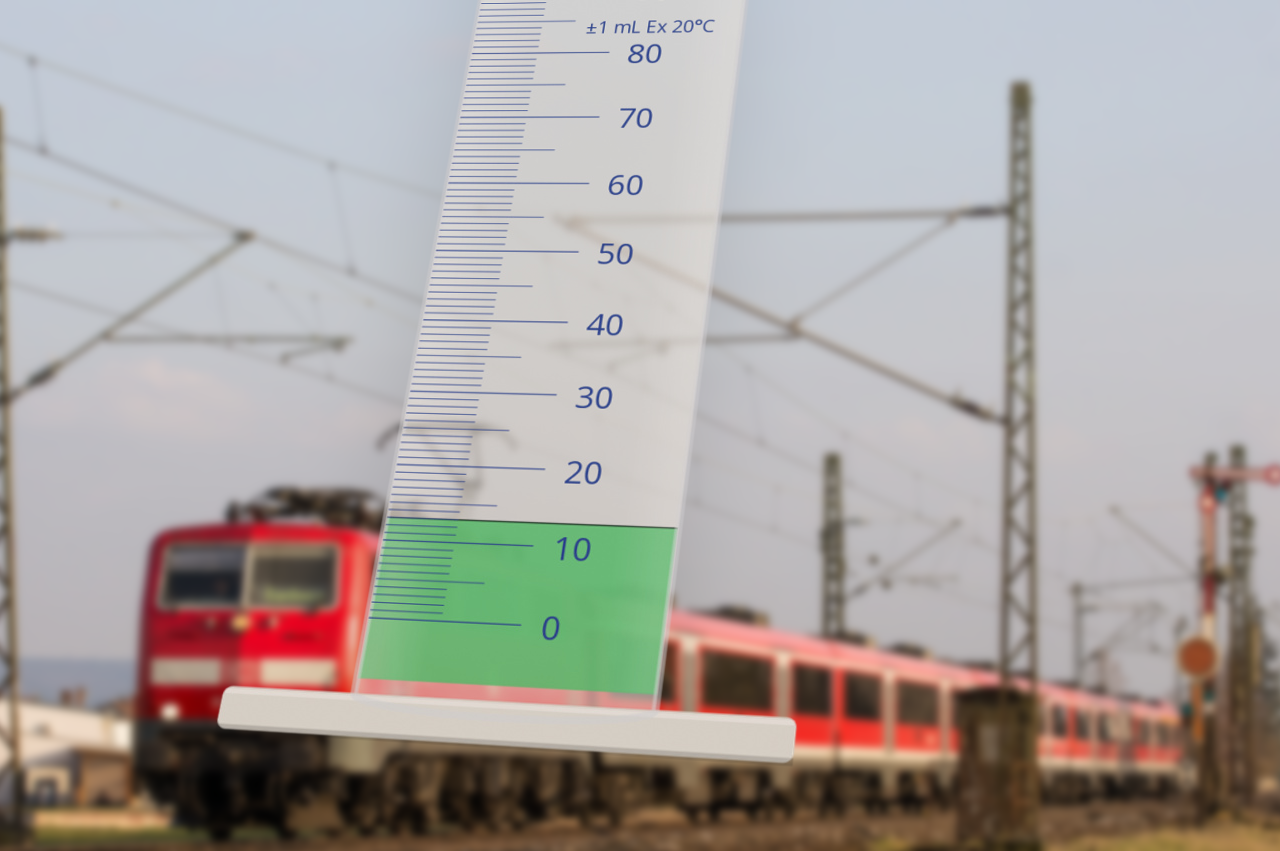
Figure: 13mL
